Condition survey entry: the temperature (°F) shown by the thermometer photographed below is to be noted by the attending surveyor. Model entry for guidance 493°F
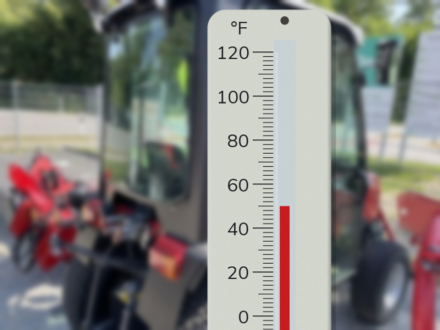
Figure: 50°F
